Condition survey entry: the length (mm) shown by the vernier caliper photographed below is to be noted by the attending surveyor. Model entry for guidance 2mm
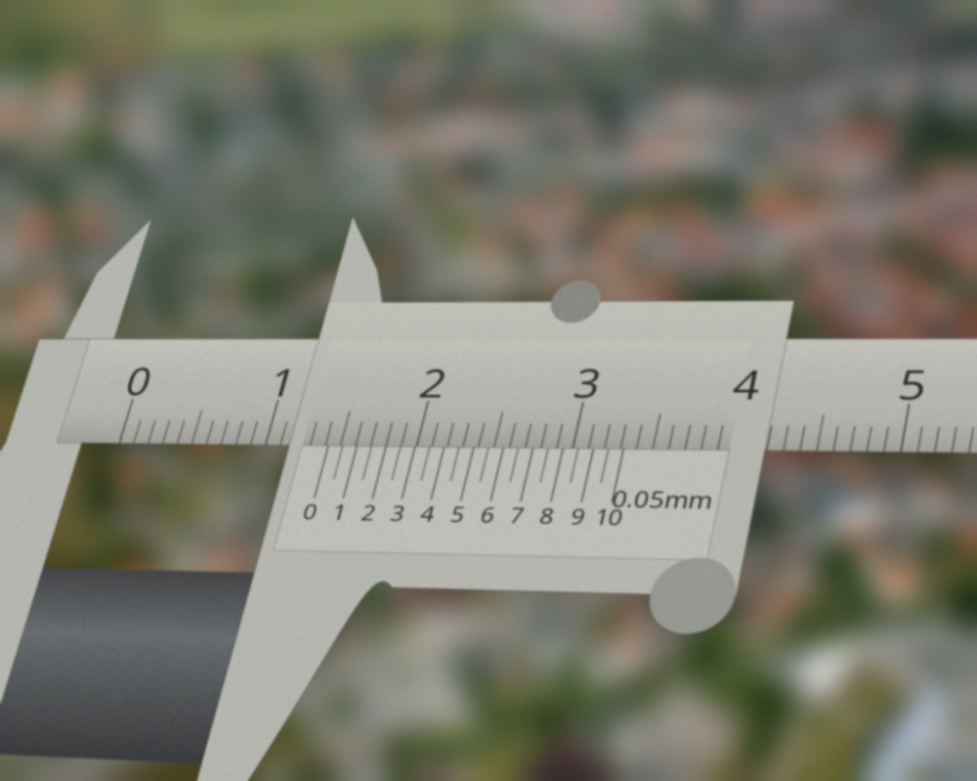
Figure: 14.2mm
